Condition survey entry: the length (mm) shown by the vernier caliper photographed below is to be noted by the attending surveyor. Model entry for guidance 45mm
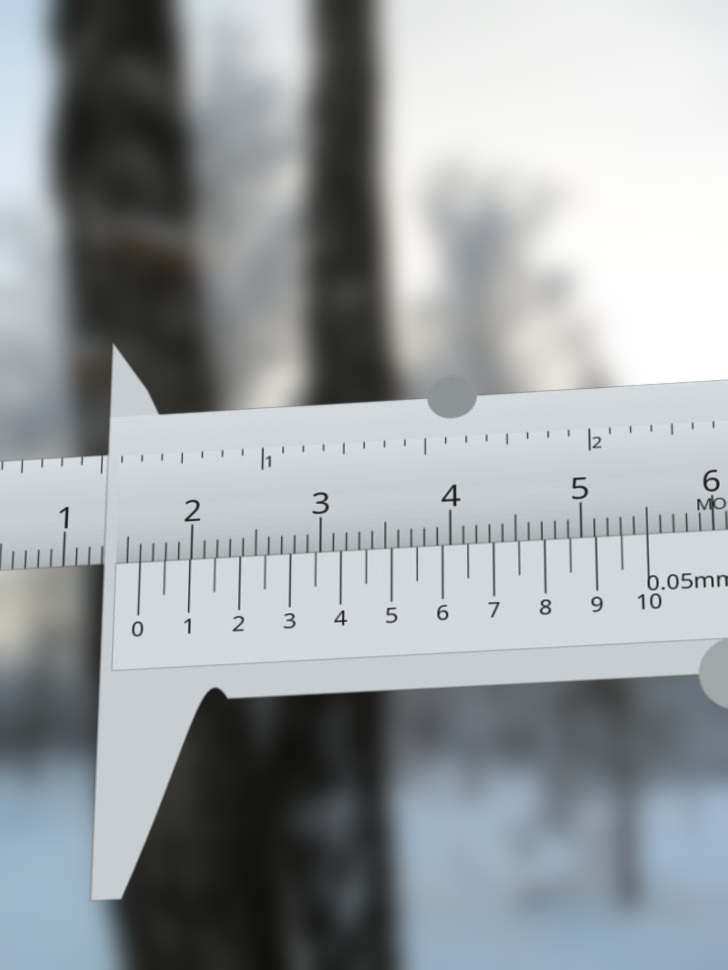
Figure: 16.0mm
